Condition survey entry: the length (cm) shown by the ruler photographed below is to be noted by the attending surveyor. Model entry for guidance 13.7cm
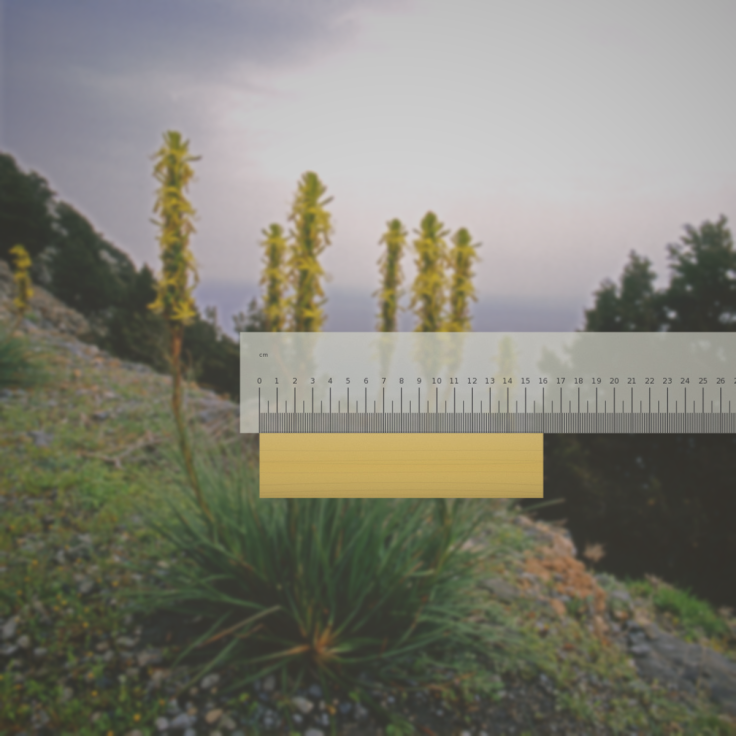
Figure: 16cm
